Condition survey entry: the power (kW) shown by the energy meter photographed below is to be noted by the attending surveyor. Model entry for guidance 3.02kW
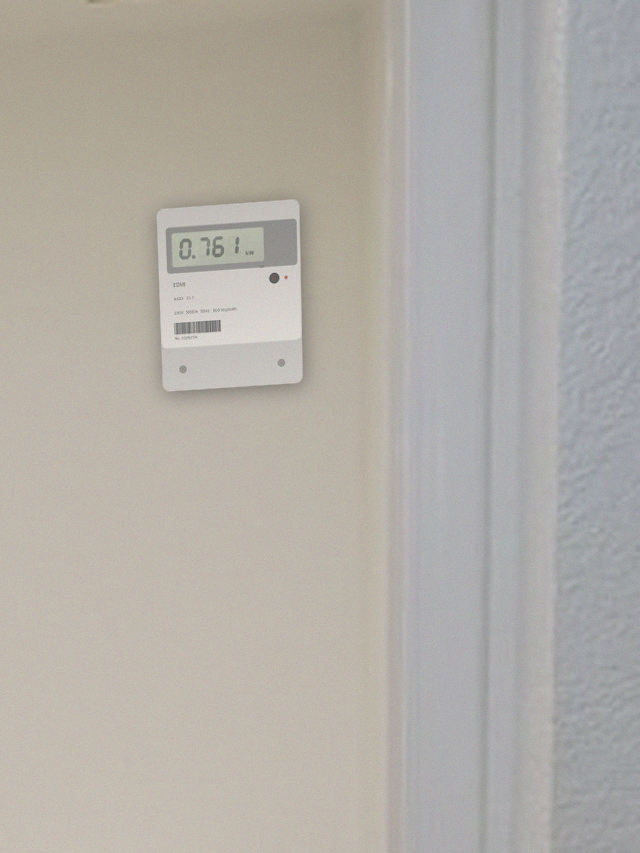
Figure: 0.761kW
